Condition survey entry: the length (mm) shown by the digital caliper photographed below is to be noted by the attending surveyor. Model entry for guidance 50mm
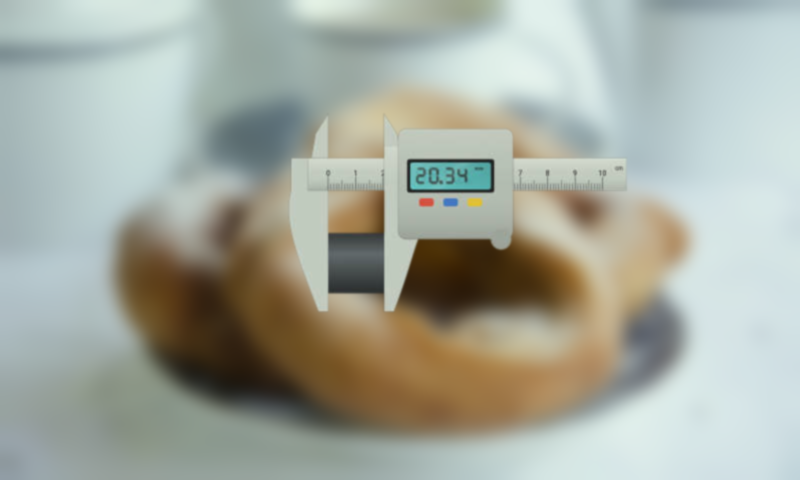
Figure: 20.34mm
